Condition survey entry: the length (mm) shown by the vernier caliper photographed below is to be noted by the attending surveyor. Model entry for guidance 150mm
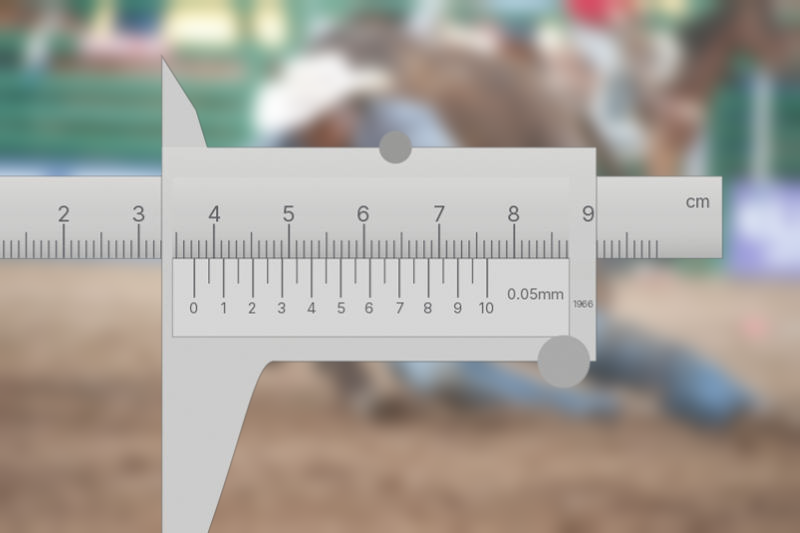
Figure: 37.4mm
